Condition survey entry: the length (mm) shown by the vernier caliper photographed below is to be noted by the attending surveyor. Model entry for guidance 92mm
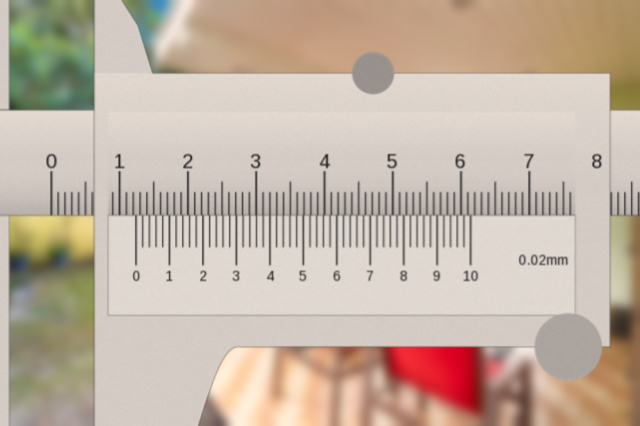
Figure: 12.4mm
